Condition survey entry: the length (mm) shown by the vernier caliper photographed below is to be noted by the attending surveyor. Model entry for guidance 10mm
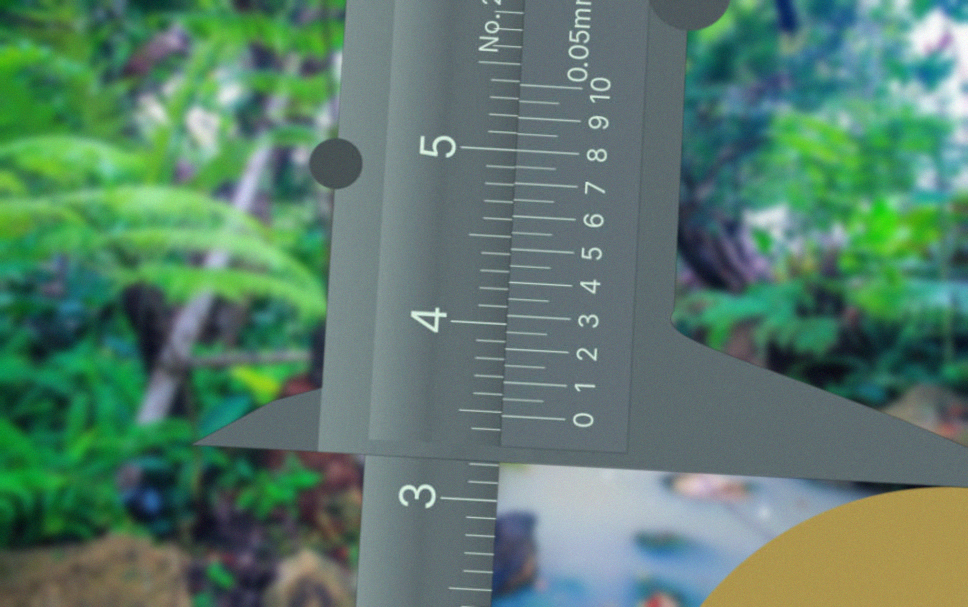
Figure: 34.8mm
